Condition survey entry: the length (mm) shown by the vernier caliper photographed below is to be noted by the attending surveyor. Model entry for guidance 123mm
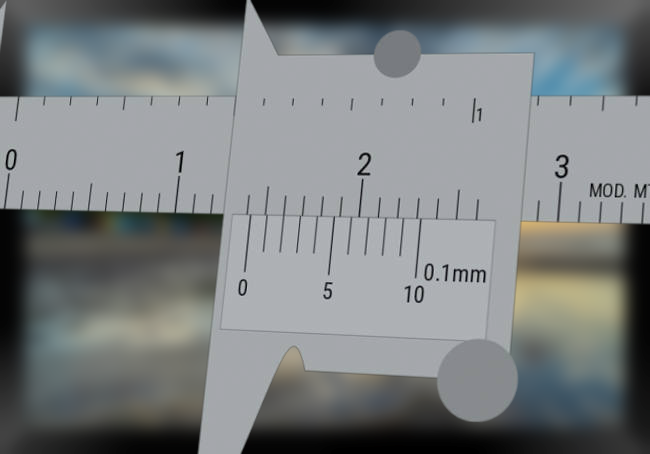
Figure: 14.2mm
